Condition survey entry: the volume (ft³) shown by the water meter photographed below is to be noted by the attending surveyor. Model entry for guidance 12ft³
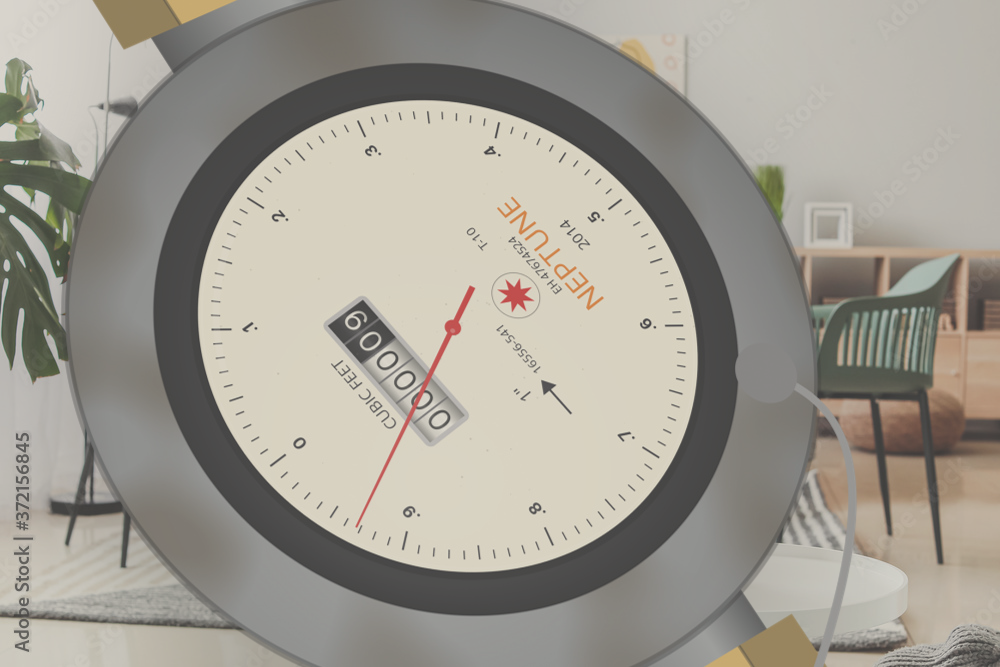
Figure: 8.93ft³
